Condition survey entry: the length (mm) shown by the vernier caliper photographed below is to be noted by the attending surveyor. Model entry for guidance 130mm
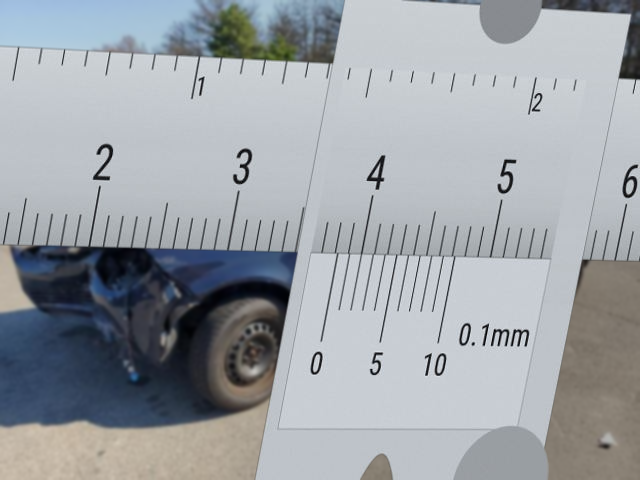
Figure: 38.2mm
